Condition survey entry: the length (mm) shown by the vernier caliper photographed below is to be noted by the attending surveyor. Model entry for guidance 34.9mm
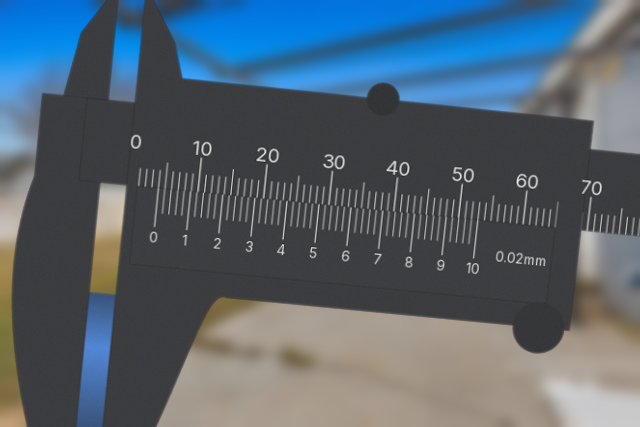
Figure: 4.0mm
